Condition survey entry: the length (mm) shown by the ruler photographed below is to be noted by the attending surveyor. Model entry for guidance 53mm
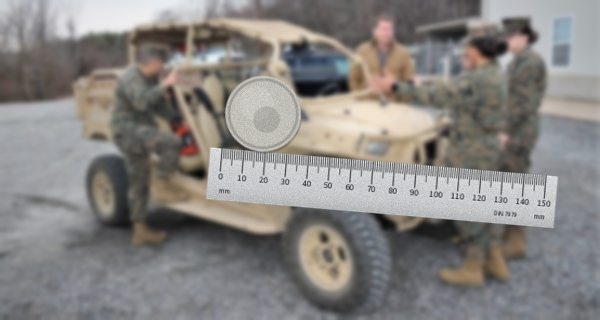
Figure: 35mm
